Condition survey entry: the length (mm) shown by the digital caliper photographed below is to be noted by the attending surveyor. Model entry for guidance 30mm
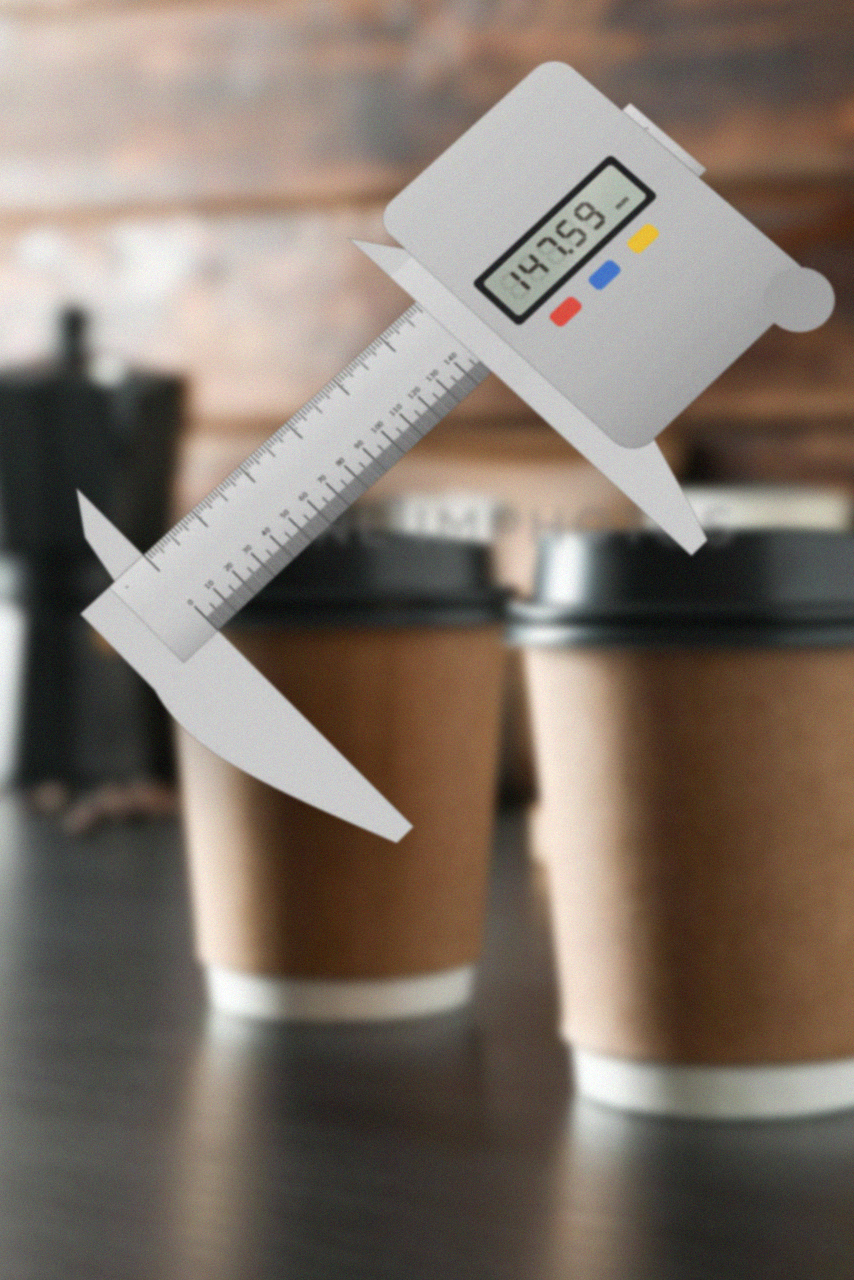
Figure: 147.59mm
